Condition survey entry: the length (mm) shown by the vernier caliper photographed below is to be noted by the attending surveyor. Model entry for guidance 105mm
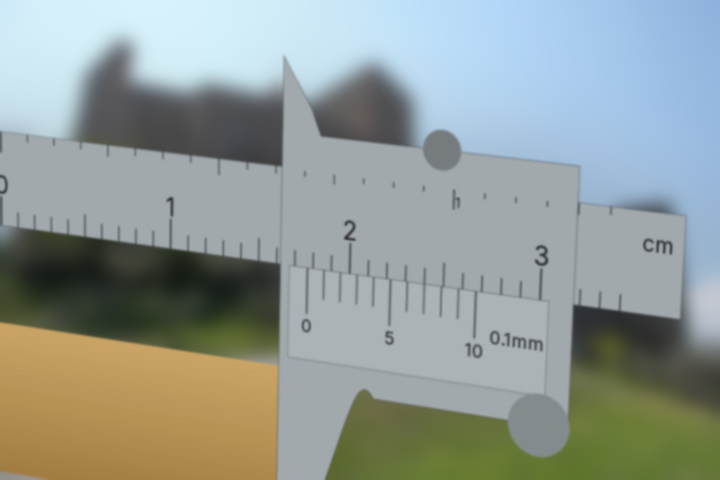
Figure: 17.7mm
